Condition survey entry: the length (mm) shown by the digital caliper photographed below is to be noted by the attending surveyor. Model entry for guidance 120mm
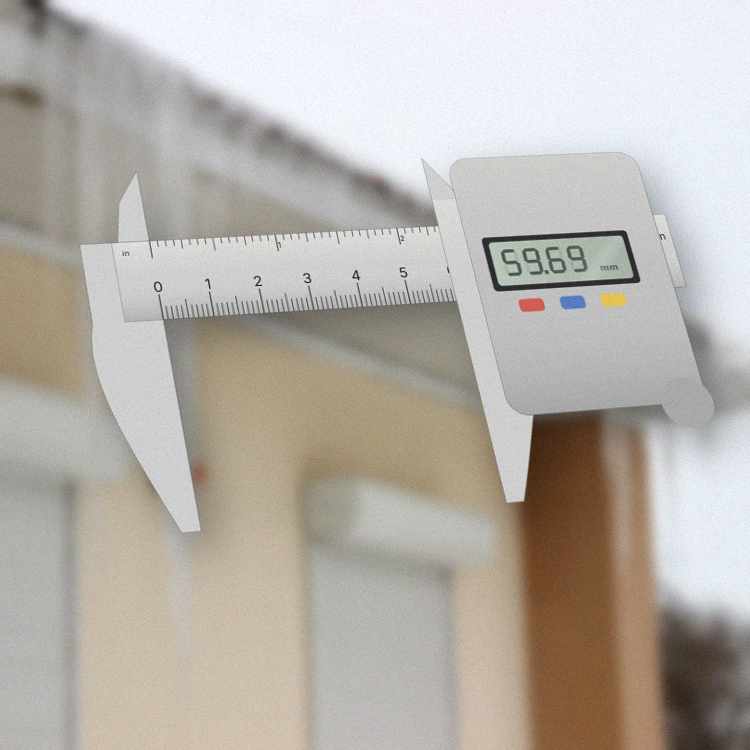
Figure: 59.69mm
